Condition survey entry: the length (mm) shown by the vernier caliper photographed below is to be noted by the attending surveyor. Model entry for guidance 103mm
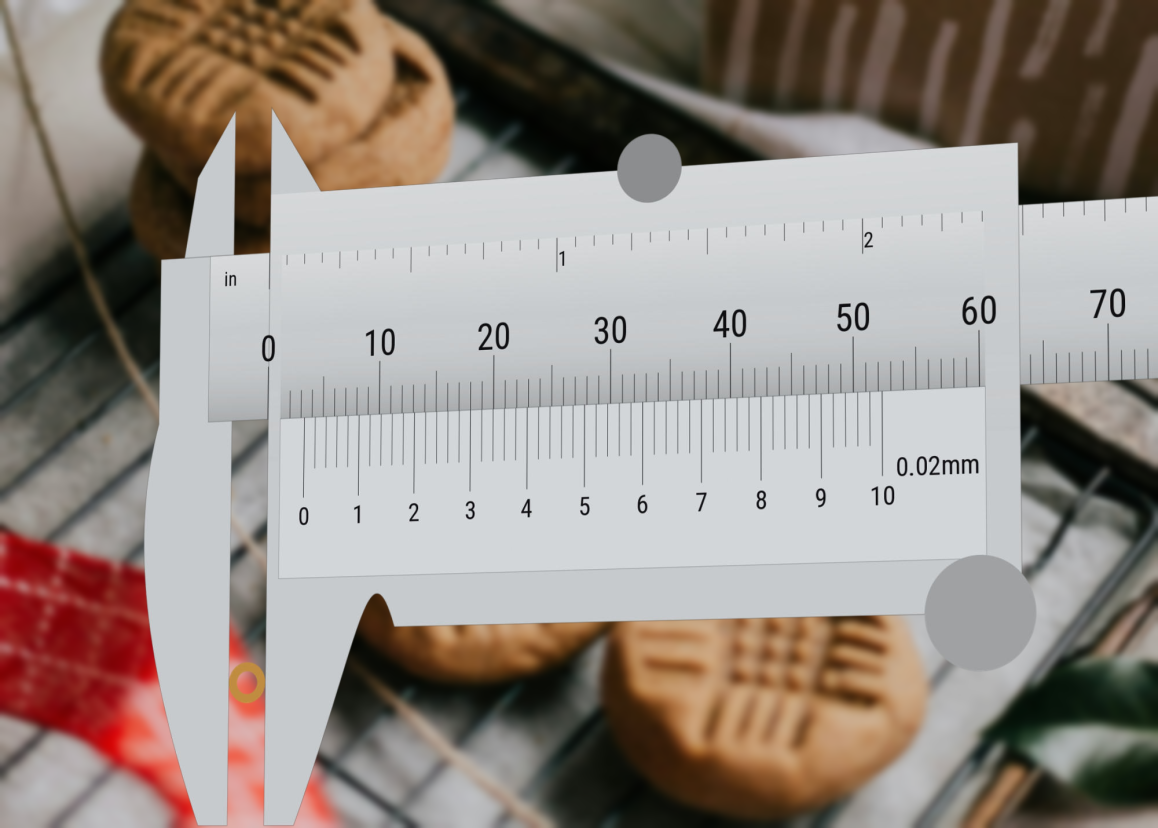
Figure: 3.3mm
